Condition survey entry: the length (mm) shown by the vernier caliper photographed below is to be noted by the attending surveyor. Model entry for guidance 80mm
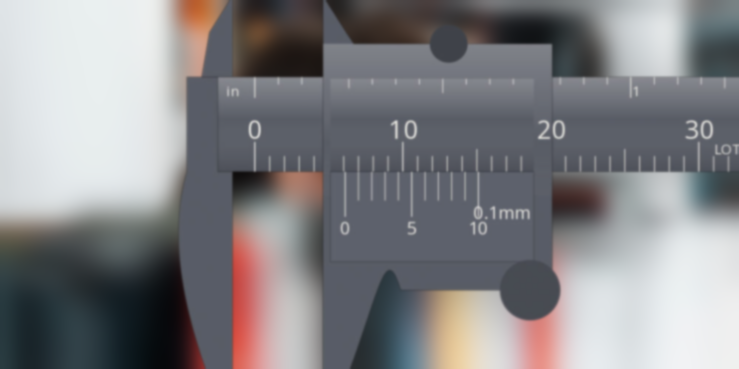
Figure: 6.1mm
